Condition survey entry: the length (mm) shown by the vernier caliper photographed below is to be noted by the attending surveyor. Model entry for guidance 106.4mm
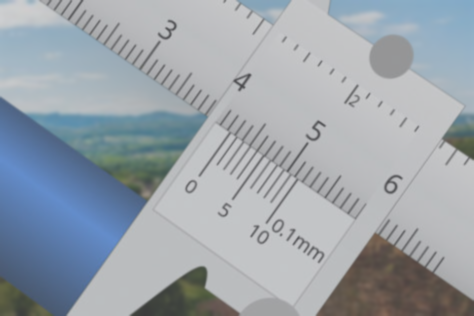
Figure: 42.4mm
